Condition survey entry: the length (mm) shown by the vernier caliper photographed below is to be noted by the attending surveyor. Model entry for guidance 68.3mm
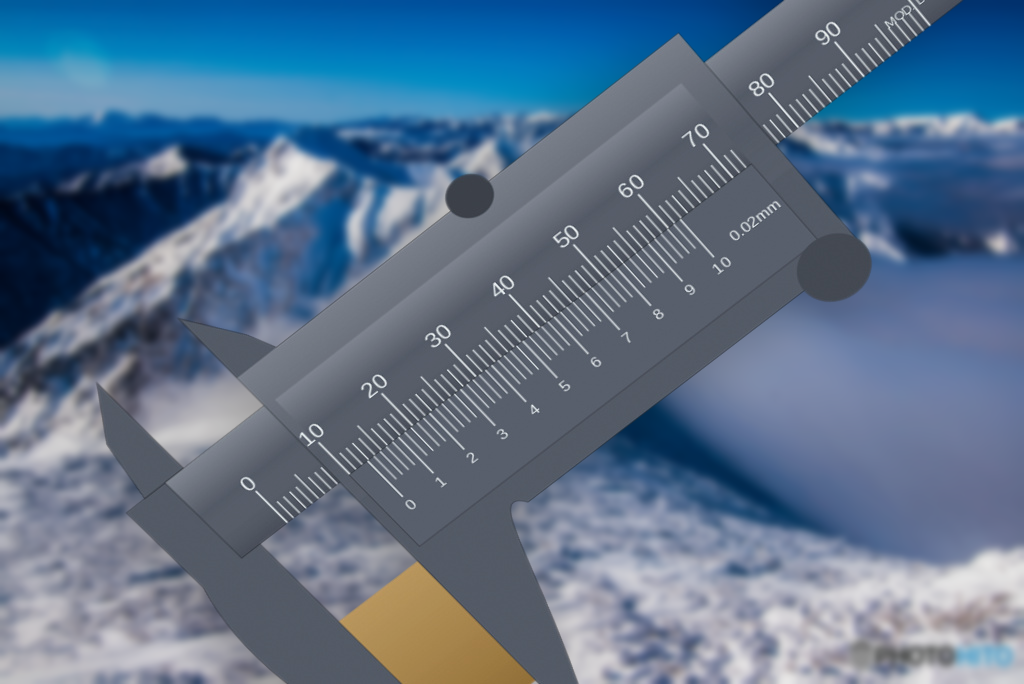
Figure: 12.8mm
